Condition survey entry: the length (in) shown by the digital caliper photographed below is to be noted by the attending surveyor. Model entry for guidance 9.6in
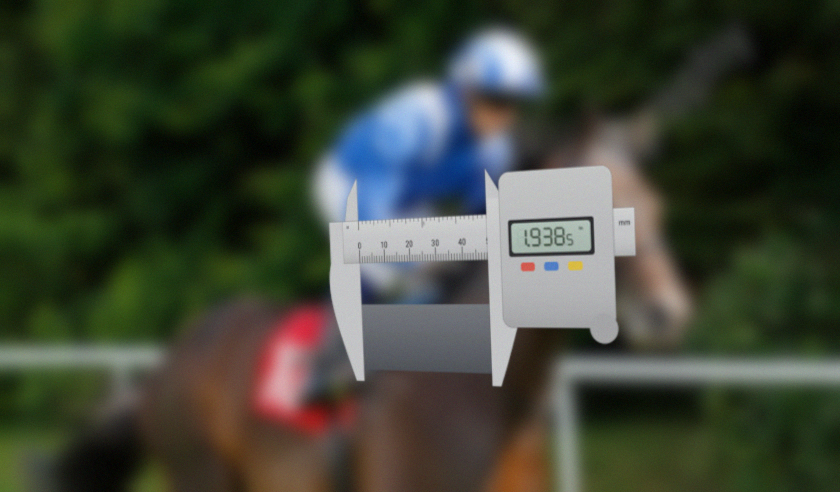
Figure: 1.9385in
